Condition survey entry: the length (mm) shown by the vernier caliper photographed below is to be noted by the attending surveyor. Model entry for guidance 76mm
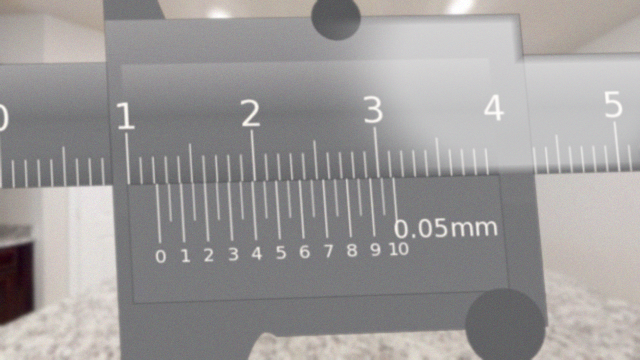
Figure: 12.2mm
